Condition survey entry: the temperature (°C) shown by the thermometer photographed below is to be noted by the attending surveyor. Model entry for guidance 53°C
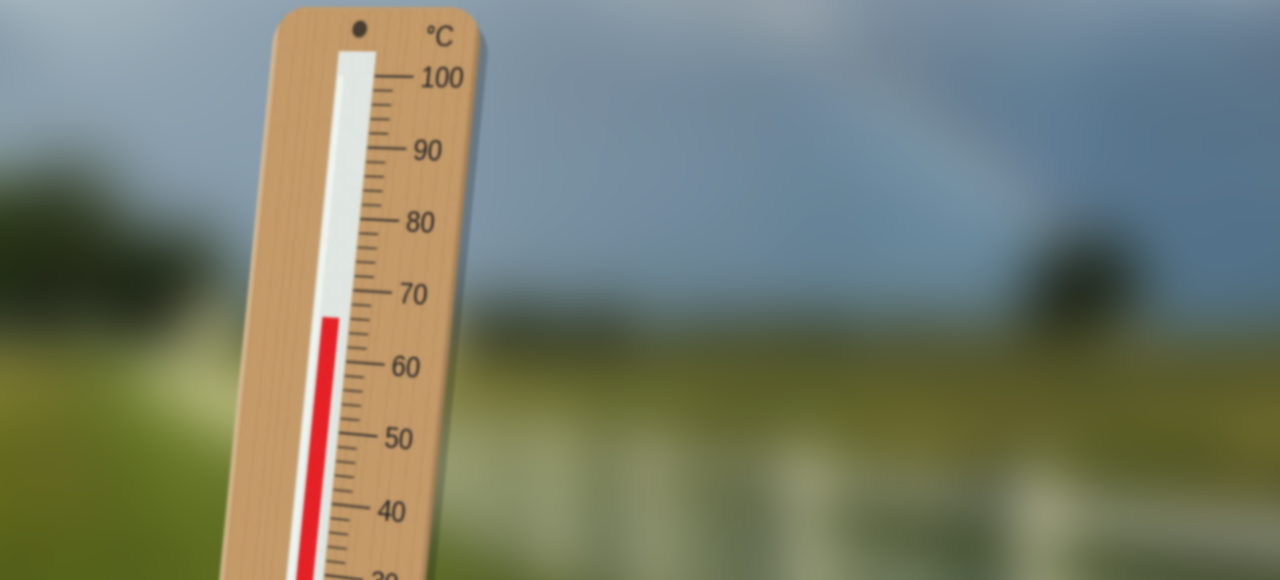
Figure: 66°C
